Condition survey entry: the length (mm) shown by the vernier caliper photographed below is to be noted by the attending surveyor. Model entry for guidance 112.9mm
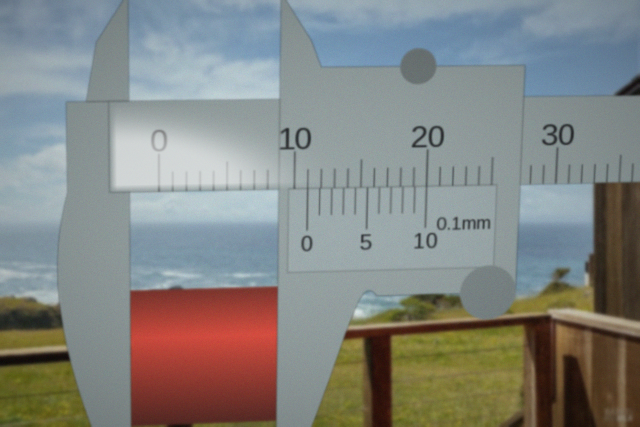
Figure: 11.0mm
